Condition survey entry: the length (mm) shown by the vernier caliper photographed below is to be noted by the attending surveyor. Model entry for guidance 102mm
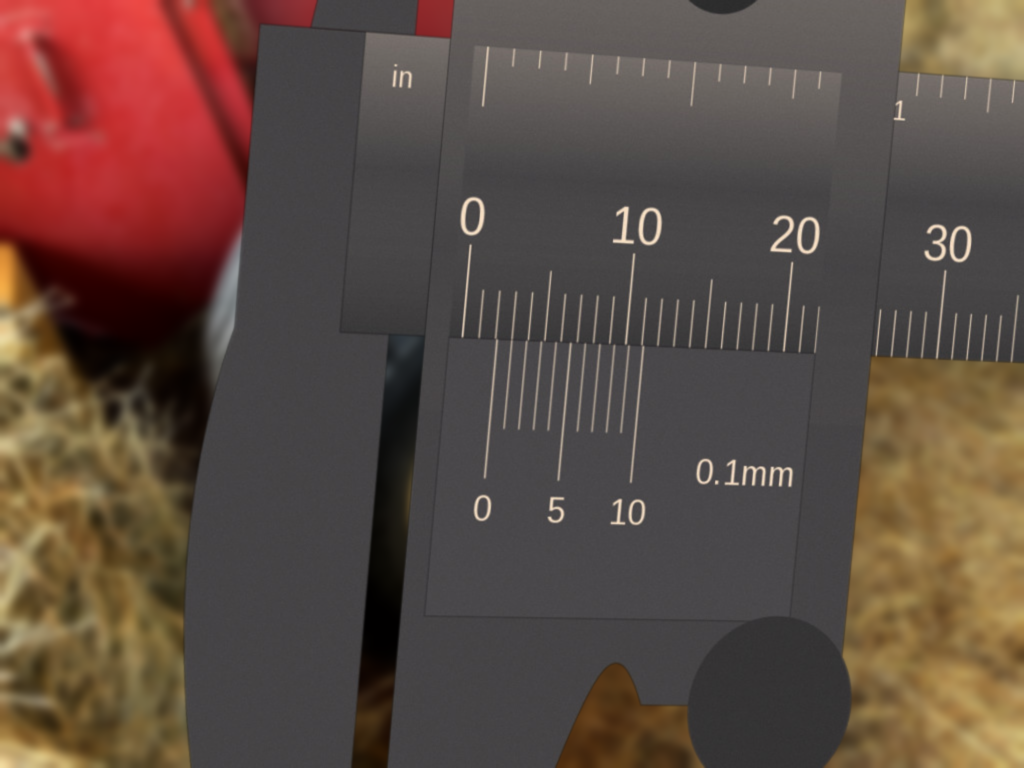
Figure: 2.1mm
